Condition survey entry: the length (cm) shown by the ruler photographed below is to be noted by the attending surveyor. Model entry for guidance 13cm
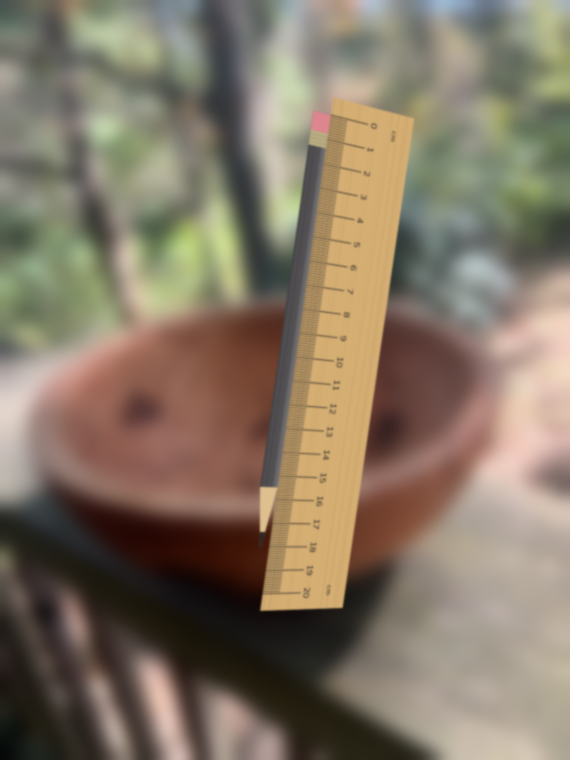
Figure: 18cm
